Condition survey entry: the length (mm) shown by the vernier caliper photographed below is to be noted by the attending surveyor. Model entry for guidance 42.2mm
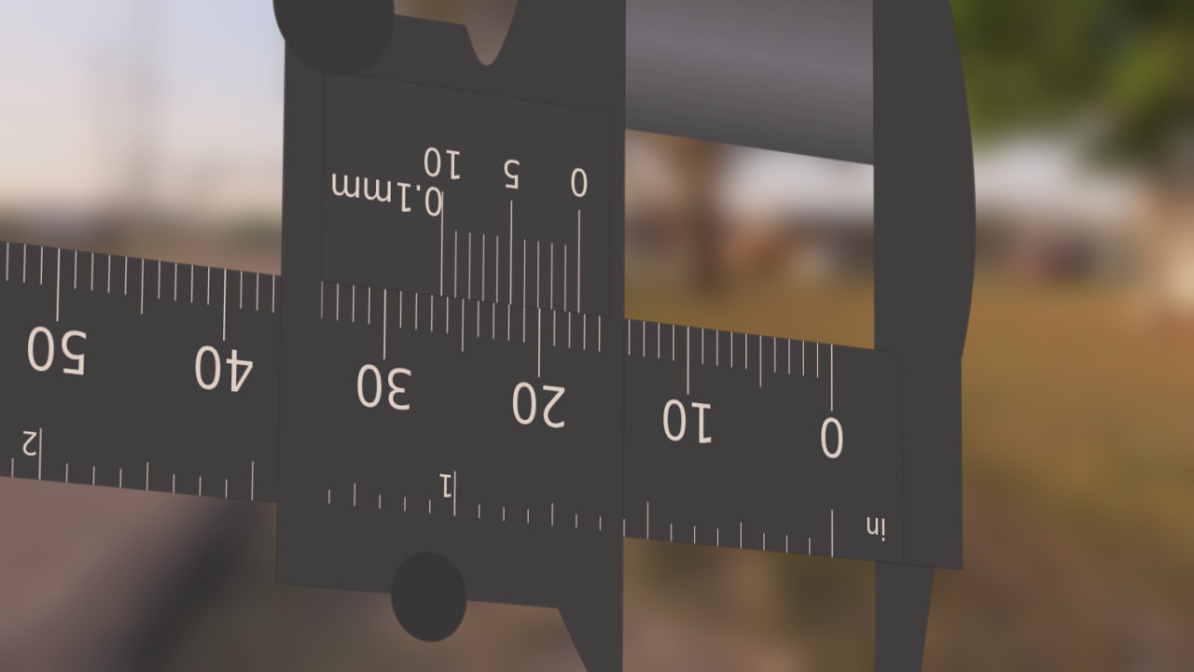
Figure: 17.4mm
